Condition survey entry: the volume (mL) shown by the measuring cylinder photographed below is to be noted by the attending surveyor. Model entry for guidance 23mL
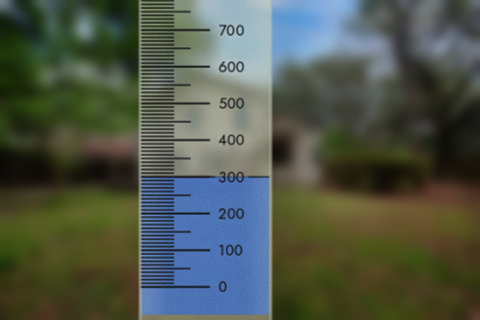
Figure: 300mL
